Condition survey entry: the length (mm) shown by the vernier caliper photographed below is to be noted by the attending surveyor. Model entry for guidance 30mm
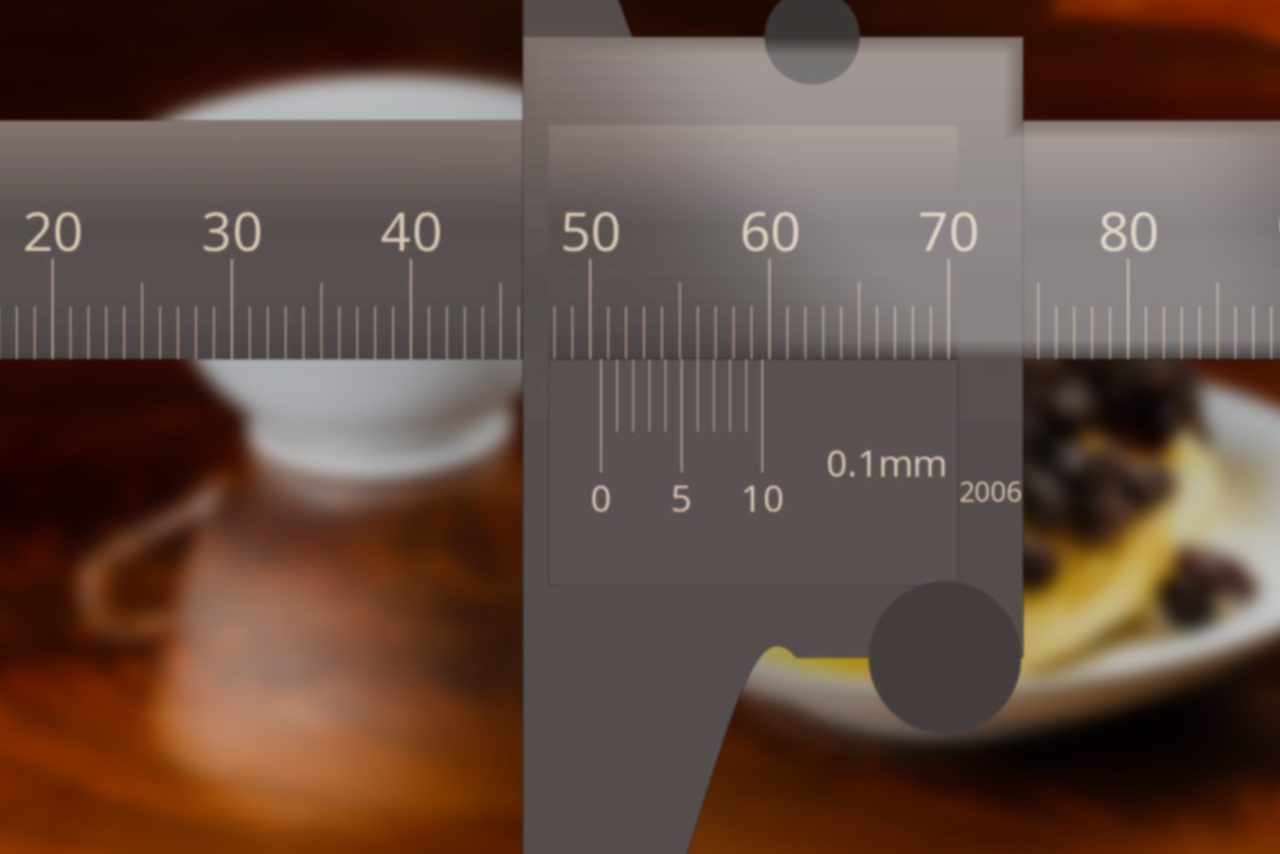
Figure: 50.6mm
